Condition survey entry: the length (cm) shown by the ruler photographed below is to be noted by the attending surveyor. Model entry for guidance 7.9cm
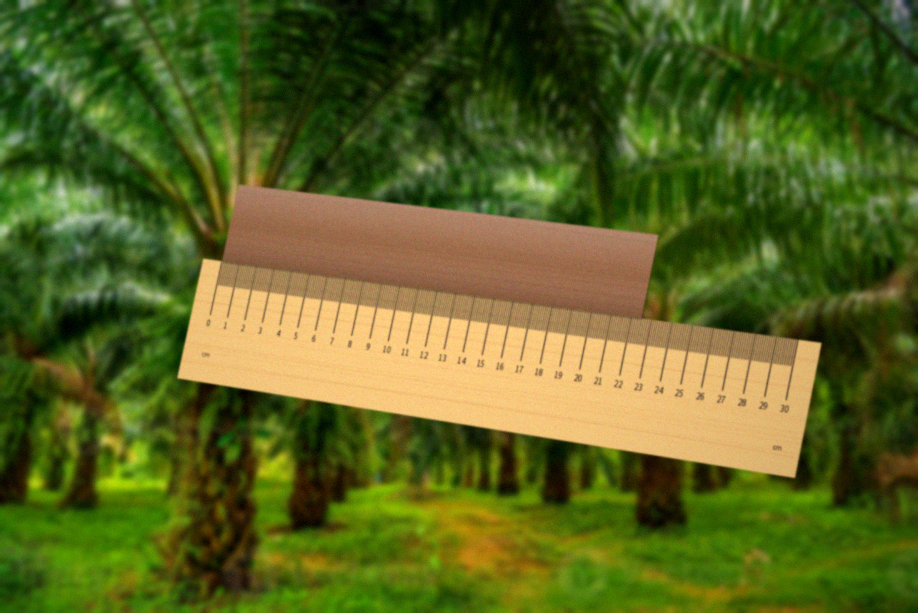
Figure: 22.5cm
